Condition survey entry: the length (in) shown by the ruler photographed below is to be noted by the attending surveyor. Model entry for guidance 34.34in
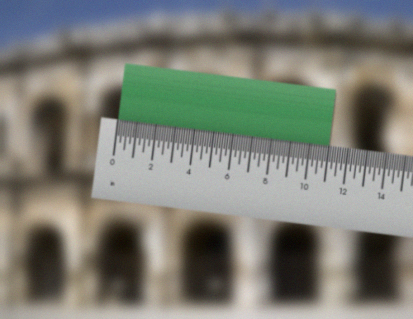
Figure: 11in
